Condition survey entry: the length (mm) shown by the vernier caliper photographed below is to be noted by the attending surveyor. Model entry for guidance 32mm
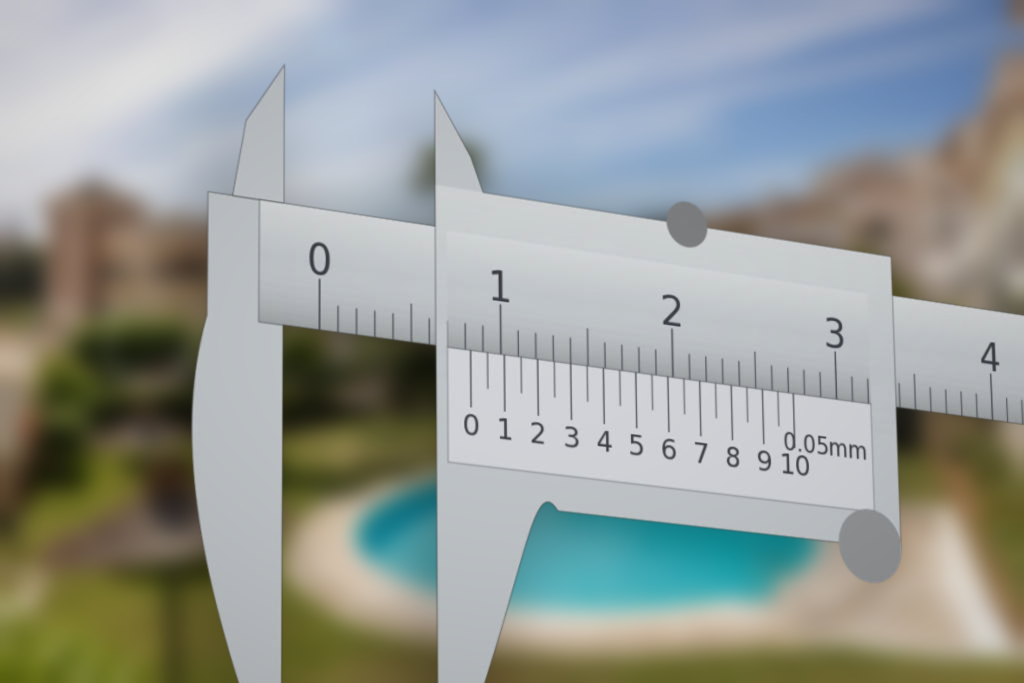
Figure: 8.3mm
